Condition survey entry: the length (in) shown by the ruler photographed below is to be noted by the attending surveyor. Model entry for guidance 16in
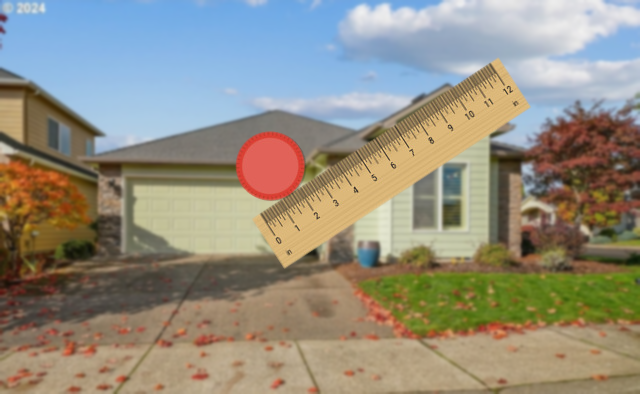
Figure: 3in
